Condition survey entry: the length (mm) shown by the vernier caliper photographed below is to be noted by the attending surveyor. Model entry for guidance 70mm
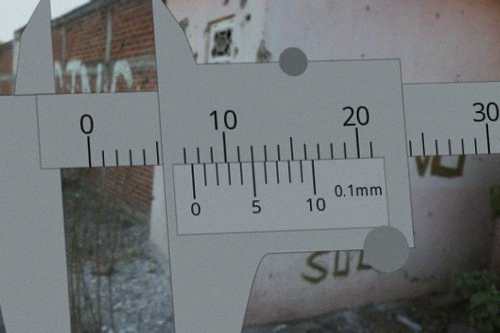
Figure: 7.5mm
